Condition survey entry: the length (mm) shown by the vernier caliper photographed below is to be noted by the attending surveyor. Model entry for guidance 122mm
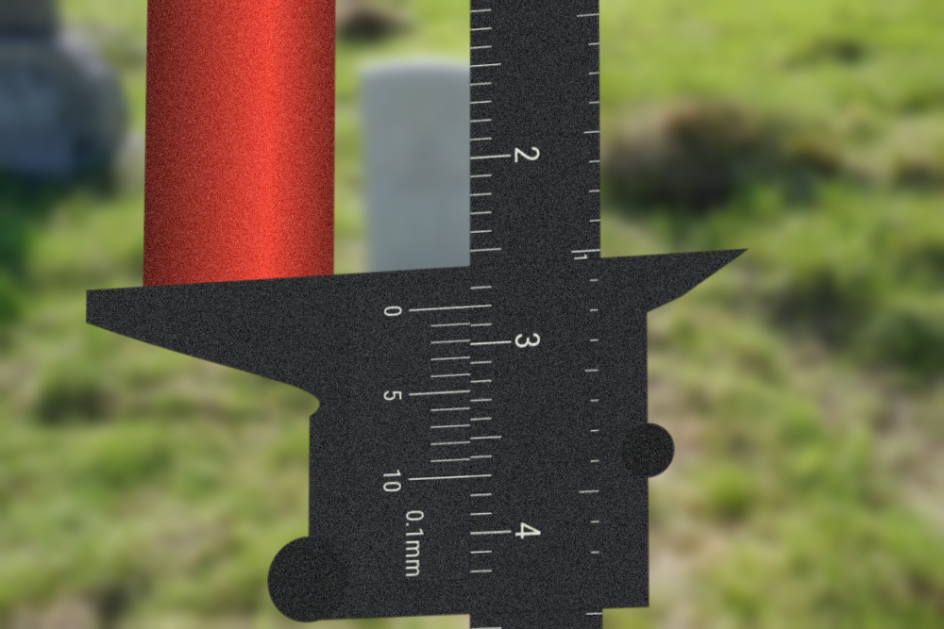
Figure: 28.0mm
